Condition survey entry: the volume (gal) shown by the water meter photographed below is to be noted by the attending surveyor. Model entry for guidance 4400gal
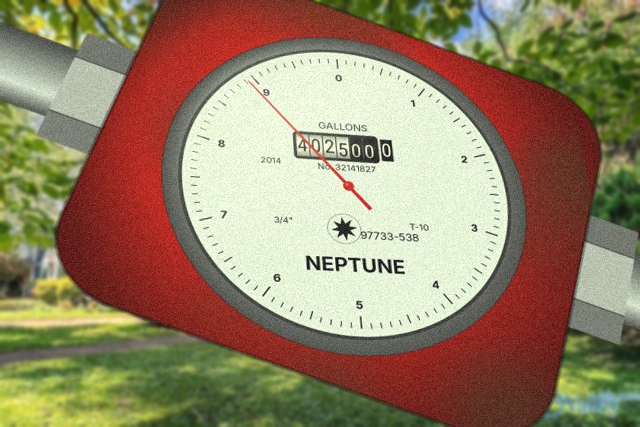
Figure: 4024998.9gal
